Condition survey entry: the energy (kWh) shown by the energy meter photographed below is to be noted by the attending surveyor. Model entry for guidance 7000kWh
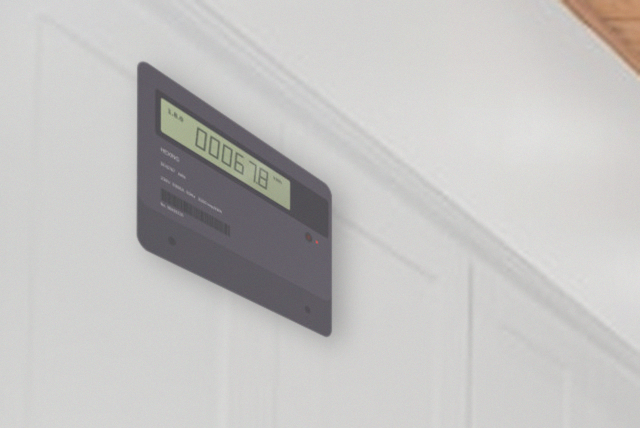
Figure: 67.8kWh
